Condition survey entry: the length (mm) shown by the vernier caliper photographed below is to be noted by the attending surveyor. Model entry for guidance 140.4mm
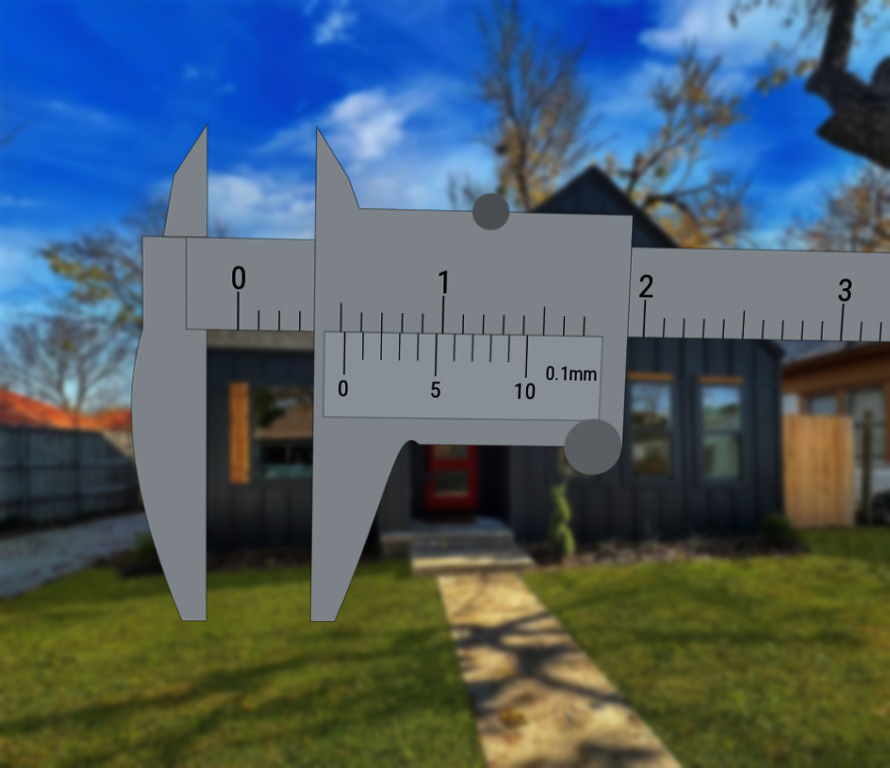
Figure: 5.2mm
